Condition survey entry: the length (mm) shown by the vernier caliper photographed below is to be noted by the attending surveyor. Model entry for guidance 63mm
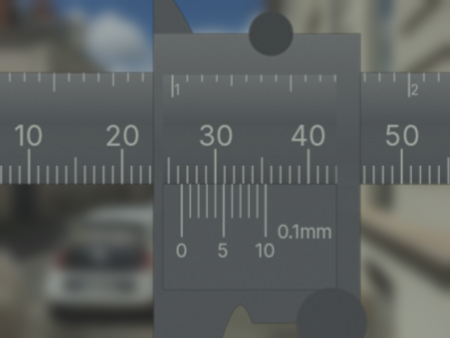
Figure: 26.4mm
